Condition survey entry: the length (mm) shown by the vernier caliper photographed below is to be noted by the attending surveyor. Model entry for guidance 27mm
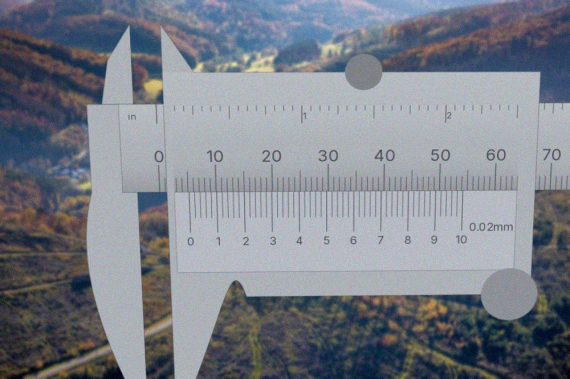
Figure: 5.2mm
